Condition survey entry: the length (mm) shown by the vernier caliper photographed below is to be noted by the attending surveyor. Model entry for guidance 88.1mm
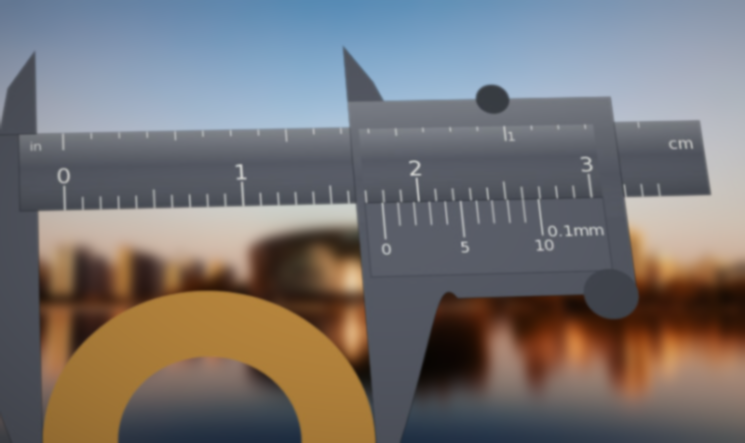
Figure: 17.9mm
